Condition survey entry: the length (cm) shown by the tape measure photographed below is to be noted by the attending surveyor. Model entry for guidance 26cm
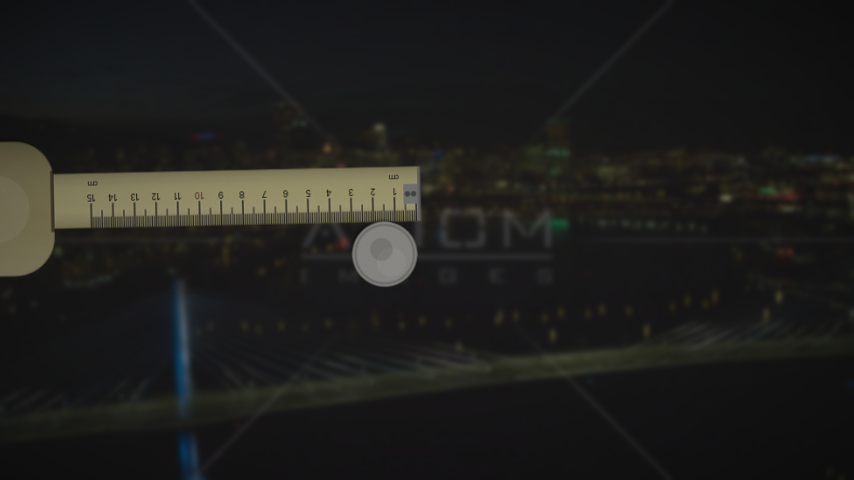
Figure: 3cm
